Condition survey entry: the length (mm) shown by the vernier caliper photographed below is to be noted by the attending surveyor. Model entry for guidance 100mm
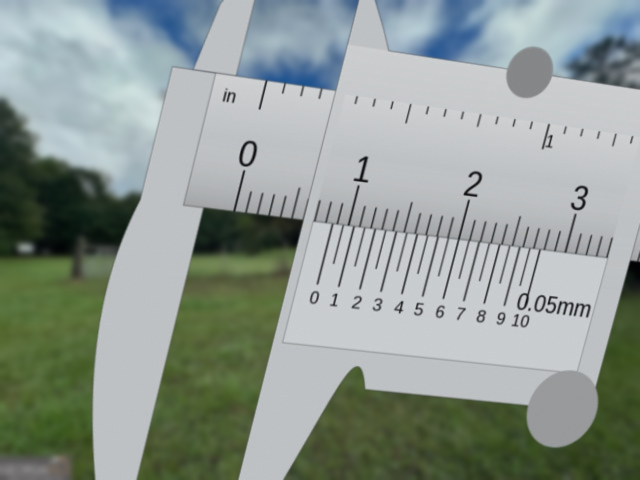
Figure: 8.6mm
